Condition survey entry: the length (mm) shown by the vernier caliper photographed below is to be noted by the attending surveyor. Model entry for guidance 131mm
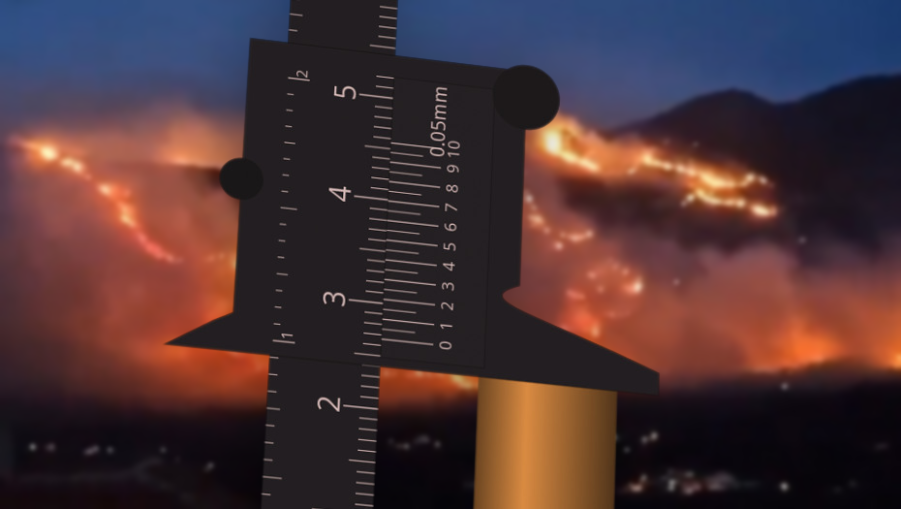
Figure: 26.6mm
